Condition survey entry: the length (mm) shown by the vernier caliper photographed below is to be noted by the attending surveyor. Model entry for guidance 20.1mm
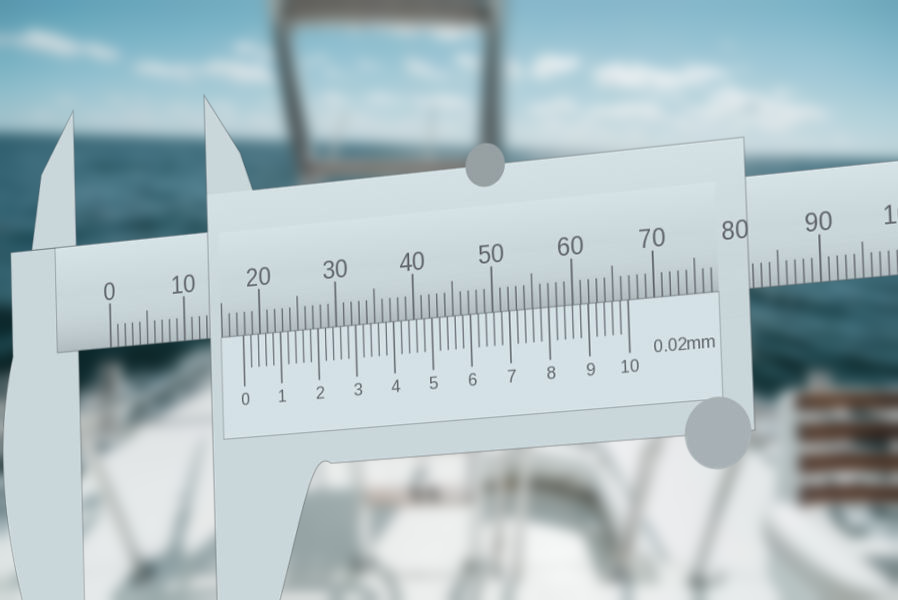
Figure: 17.8mm
